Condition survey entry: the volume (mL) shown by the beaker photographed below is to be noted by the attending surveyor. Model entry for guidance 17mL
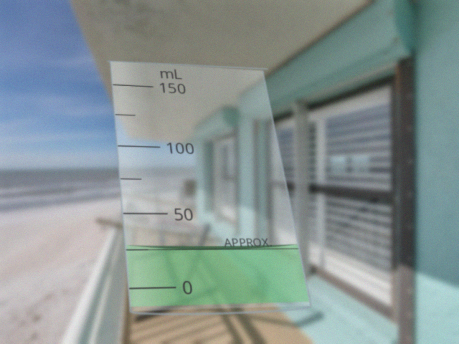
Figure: 25mL
